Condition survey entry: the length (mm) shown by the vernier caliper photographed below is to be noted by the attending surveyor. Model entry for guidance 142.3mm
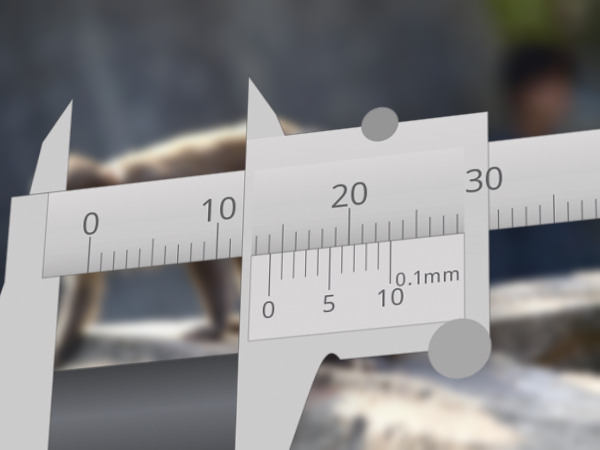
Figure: 14.1mm
